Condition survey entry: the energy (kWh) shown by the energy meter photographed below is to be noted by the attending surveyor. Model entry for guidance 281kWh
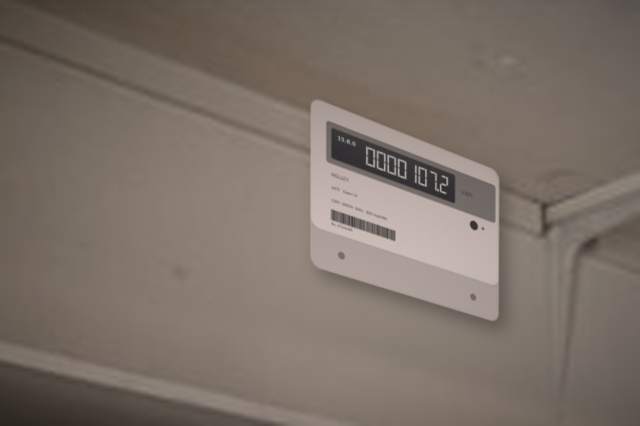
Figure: 107.2kWh
